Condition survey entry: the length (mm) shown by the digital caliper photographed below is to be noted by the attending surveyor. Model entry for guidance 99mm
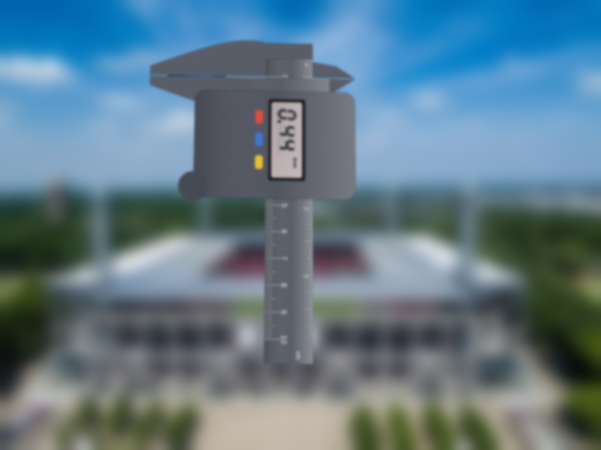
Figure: 0.44mm
